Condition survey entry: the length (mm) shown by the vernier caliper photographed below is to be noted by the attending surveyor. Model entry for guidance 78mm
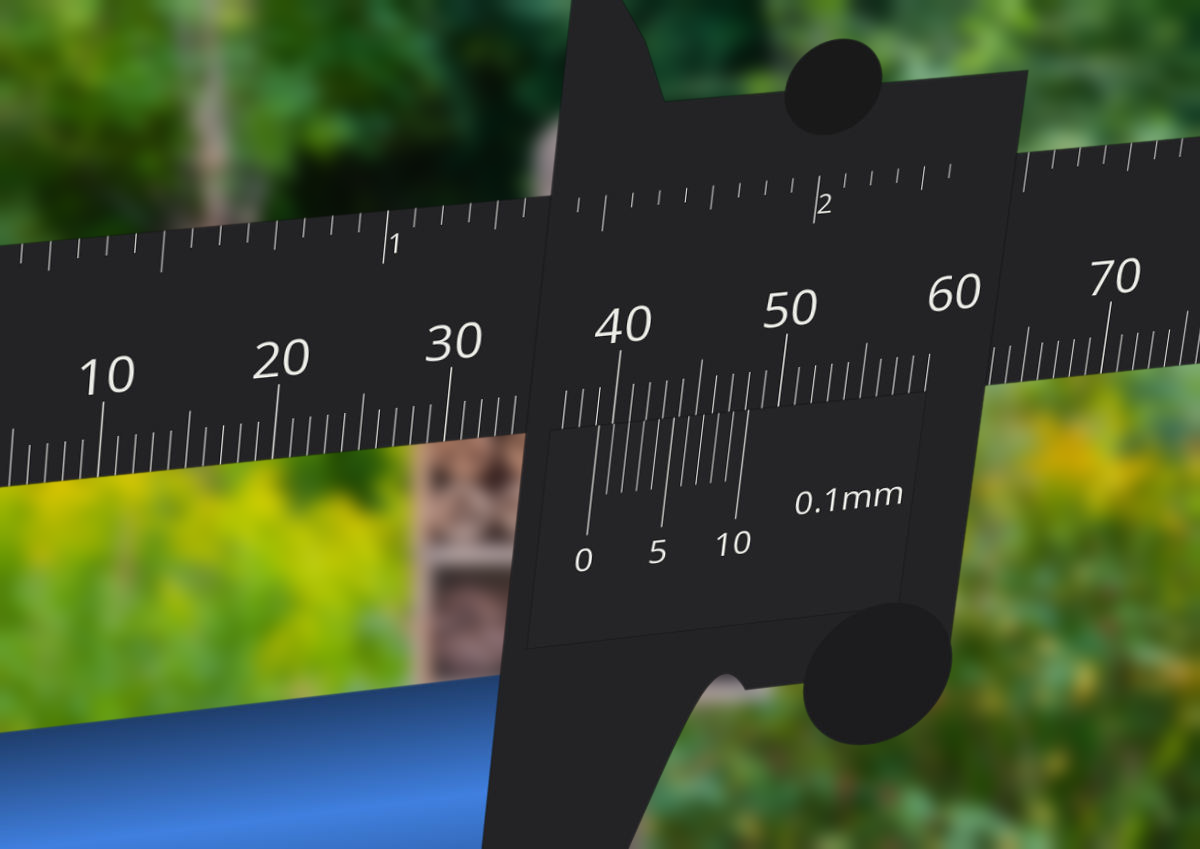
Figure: 39.2mm
